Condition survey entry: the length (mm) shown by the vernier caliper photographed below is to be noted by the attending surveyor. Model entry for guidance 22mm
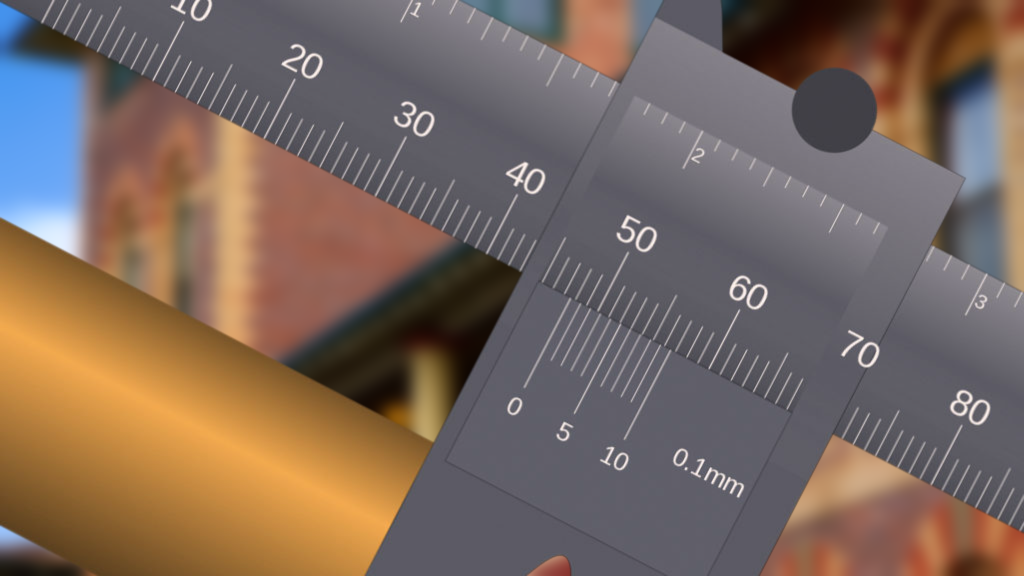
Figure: 47.6mm
